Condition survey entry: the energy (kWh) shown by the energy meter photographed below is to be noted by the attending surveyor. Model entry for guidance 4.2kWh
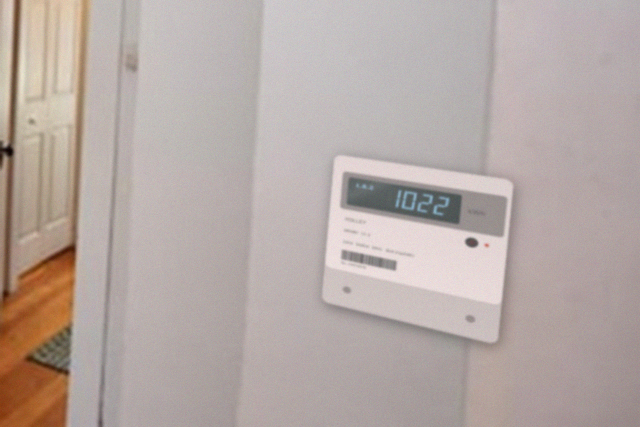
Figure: 1022kWh
